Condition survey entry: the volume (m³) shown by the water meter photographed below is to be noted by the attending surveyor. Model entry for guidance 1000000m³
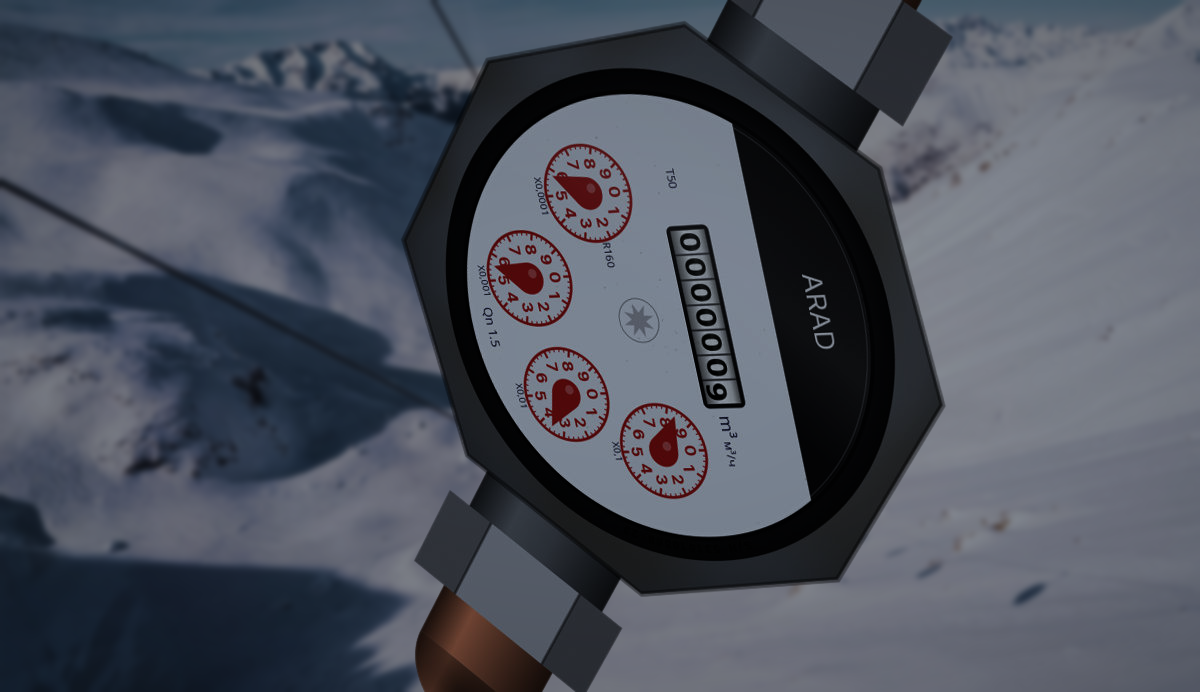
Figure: 8.8355m³
